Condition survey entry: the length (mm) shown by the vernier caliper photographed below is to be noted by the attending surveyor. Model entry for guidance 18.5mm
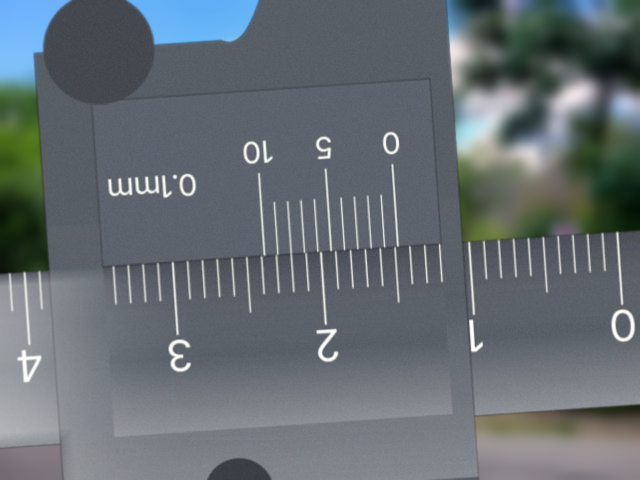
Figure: 14.8mm
